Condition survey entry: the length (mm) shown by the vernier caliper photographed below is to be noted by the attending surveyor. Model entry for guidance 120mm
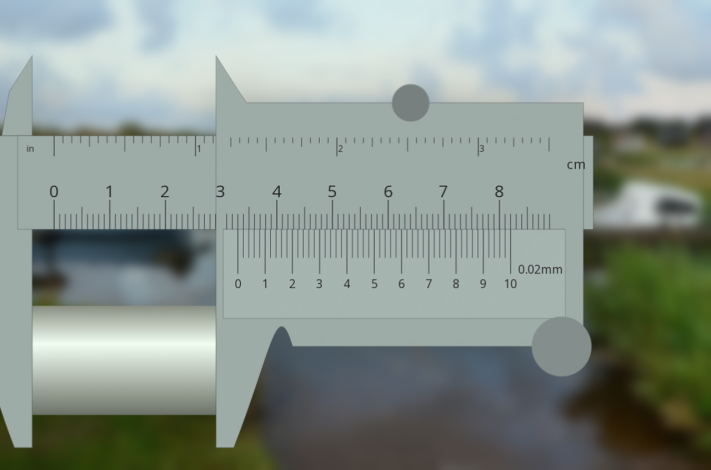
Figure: 33.0mm
